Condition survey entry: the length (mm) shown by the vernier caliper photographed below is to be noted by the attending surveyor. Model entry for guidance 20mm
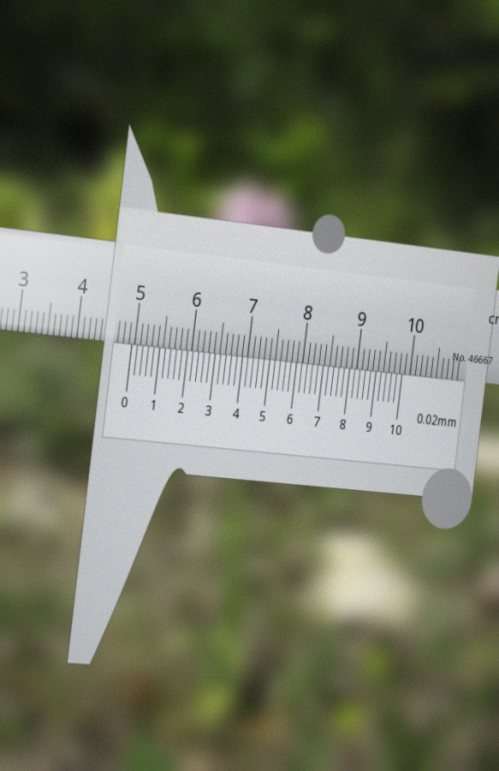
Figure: 49.5mm
